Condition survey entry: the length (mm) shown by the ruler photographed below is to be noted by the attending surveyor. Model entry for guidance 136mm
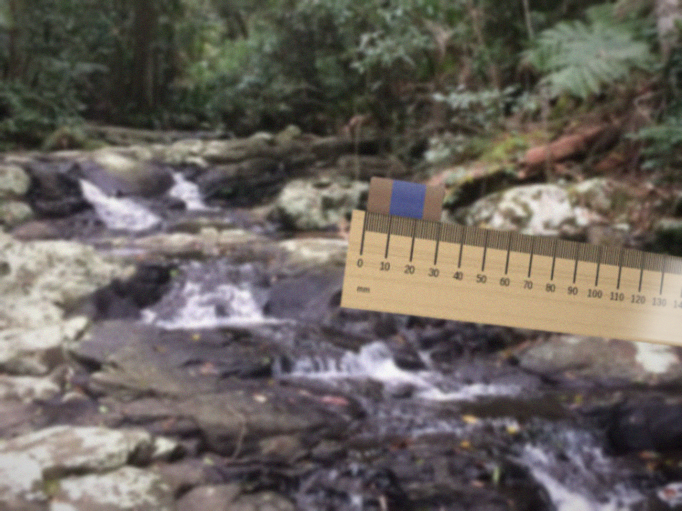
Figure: 30mm
